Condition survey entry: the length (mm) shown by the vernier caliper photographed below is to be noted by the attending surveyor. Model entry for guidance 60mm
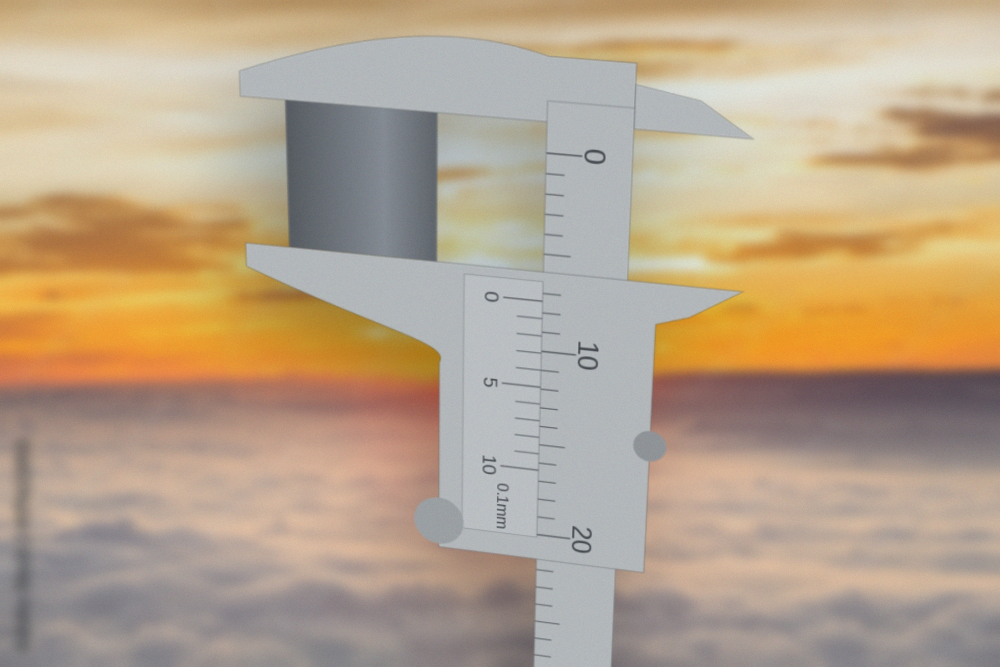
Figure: 7.4mm
